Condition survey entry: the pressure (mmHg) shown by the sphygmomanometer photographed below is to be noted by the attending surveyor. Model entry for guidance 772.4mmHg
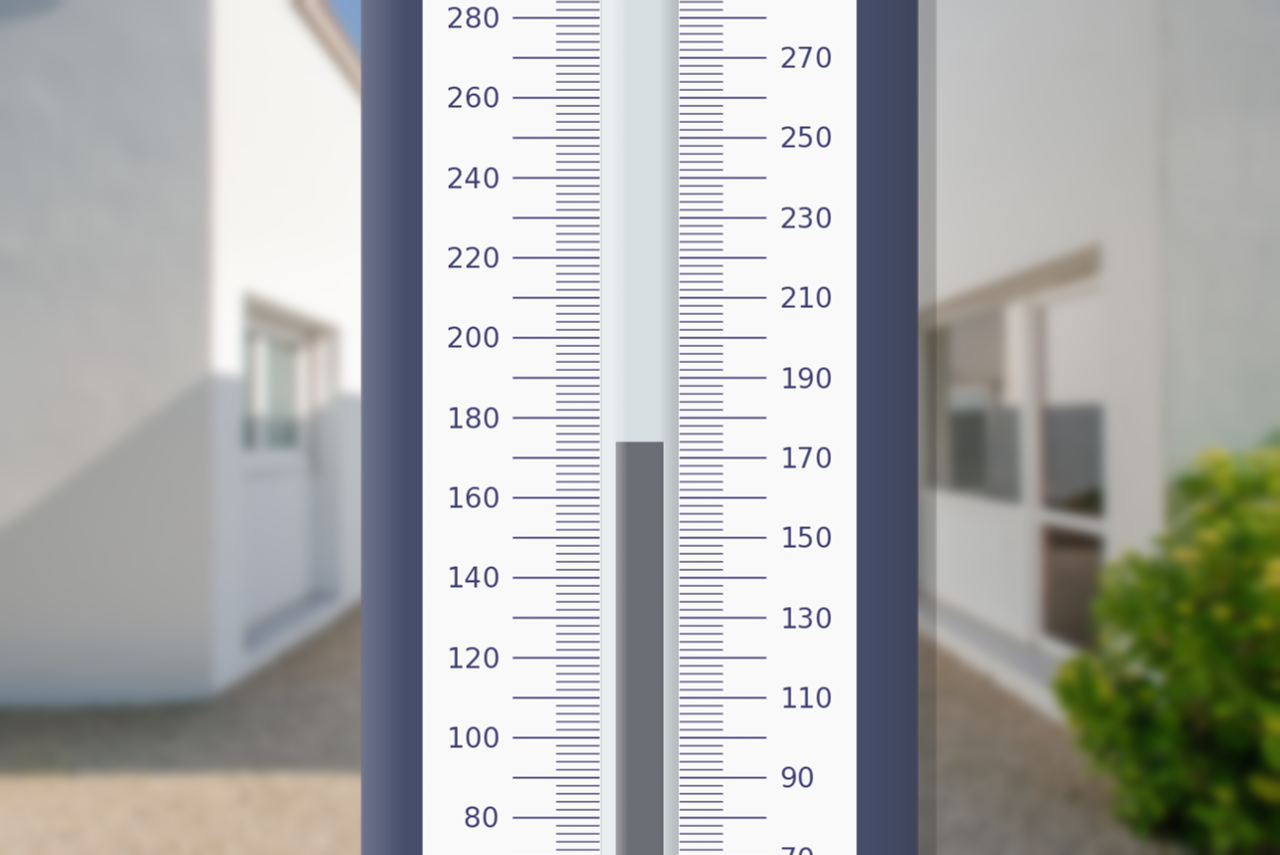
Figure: 174mmHg
